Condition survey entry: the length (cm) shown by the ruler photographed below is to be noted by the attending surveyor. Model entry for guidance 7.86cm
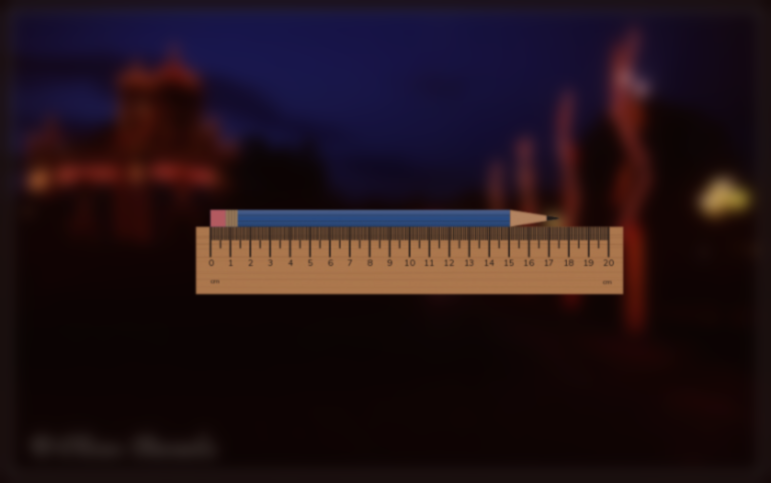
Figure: 17.5cm
